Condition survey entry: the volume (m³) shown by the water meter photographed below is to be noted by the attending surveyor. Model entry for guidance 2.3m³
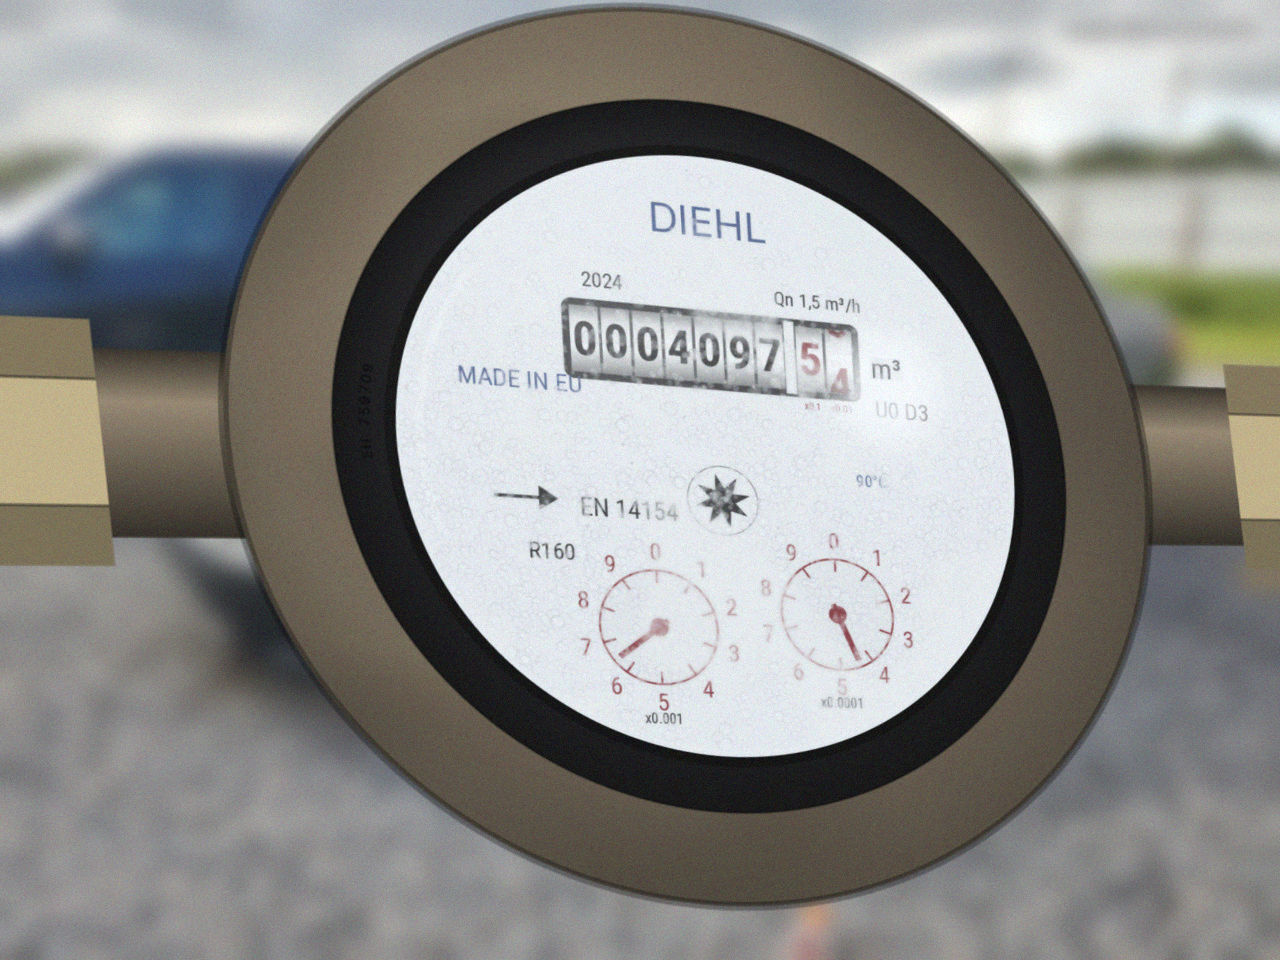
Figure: 4097.5364m³
